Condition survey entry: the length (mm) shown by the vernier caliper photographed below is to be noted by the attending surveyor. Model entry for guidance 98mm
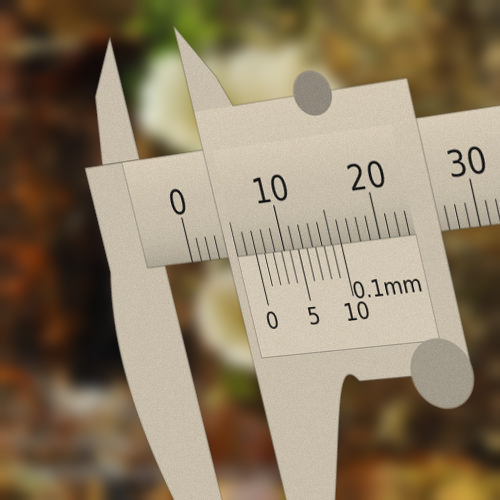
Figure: 7.0mm
